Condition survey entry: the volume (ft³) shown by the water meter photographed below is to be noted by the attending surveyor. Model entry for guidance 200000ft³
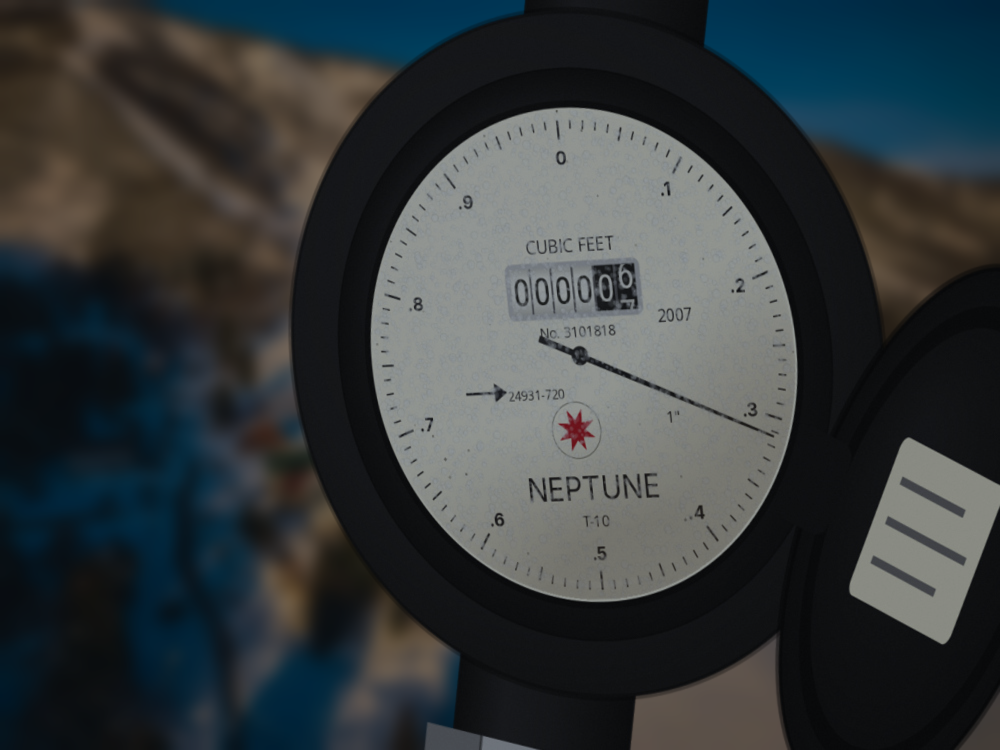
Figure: 6.31ft³
